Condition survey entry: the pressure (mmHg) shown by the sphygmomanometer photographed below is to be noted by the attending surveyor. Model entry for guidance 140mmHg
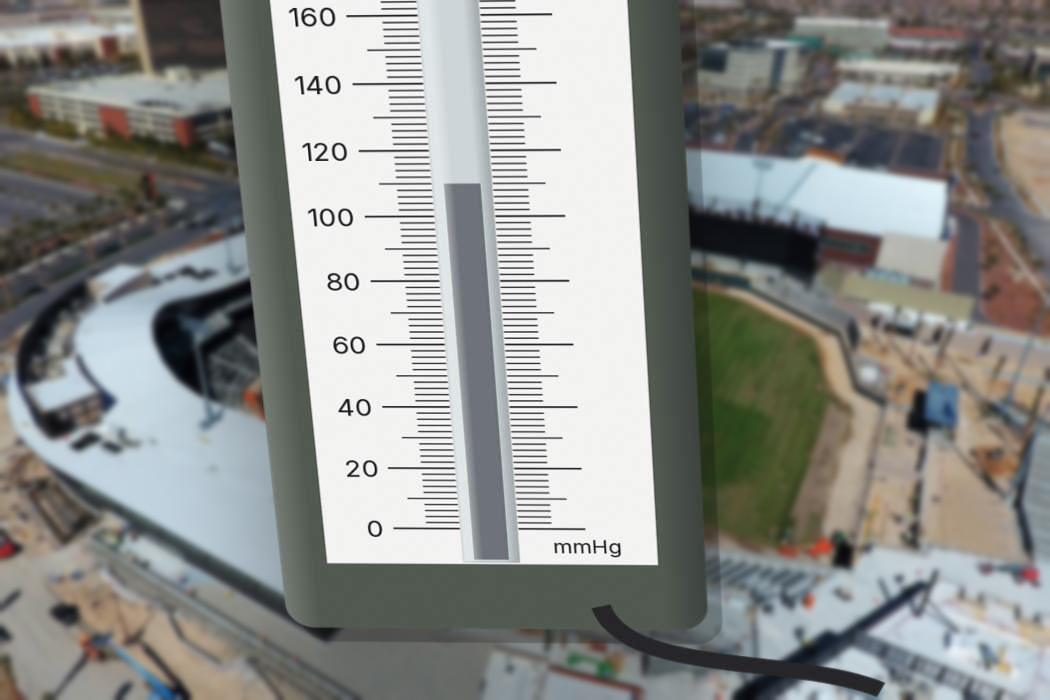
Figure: 110mmHg
